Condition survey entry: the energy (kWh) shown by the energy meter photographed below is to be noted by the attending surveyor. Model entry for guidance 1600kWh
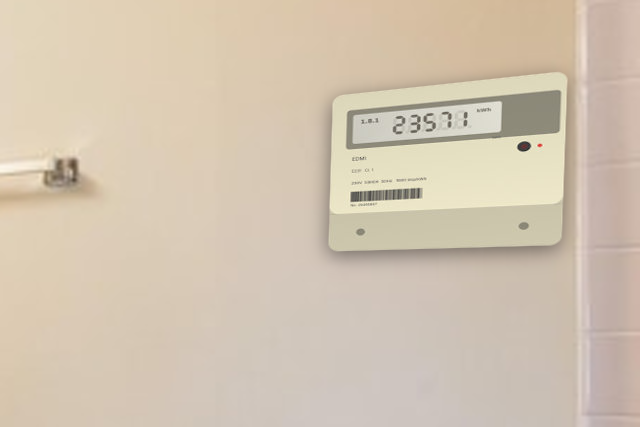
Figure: 23571kWh
